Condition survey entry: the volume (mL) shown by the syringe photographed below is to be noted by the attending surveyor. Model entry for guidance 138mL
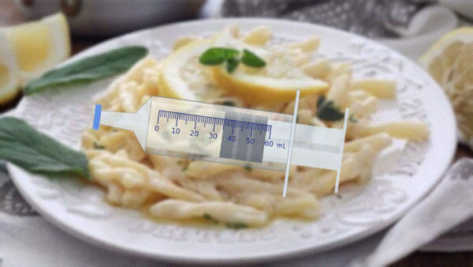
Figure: 35mL
